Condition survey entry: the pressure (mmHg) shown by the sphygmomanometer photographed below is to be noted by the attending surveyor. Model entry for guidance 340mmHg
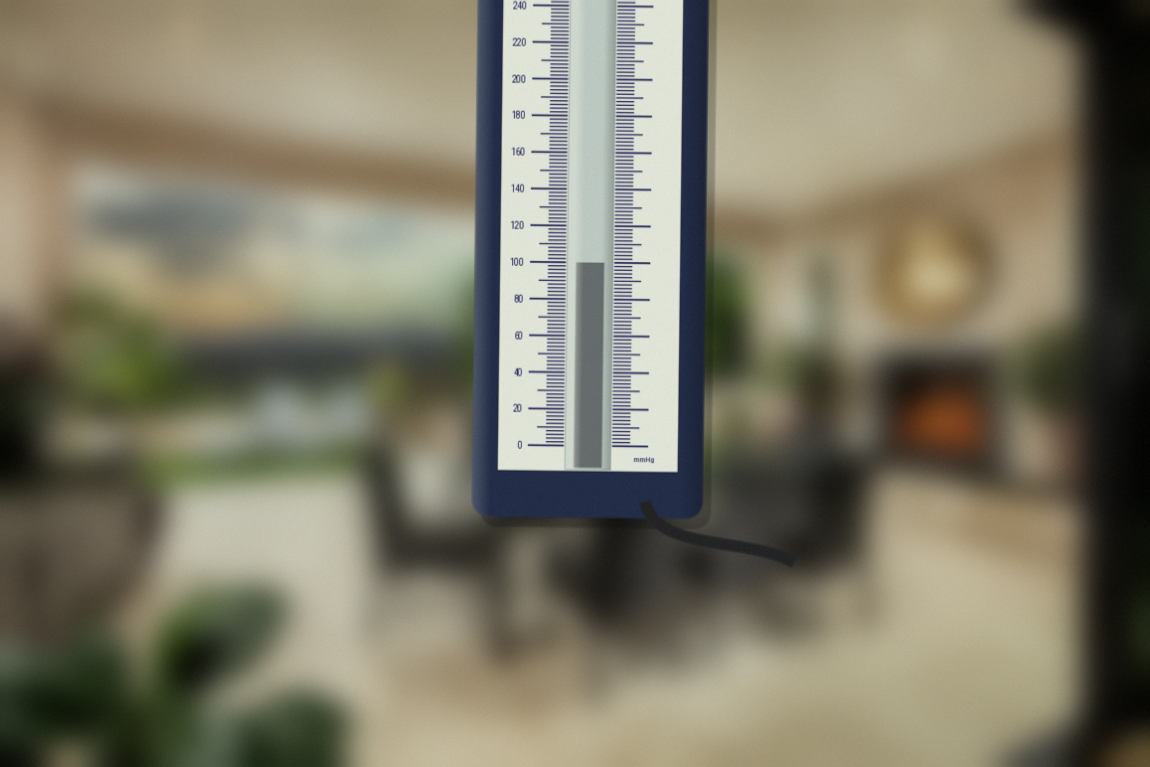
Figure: 100mmHg
